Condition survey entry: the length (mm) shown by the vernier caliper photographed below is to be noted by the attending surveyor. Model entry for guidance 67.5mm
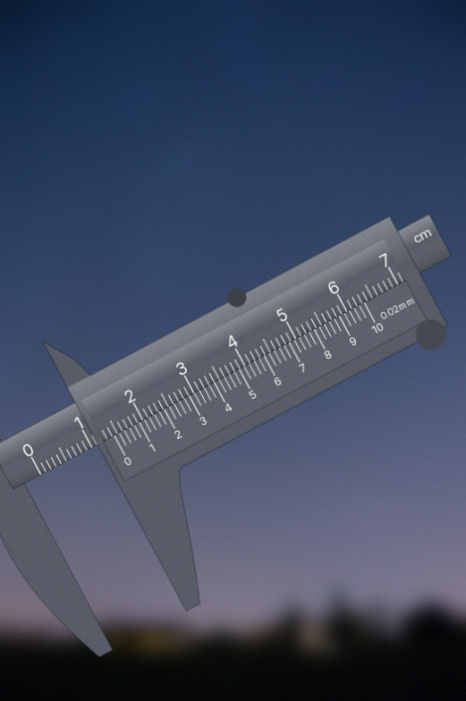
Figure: 14.4mm
